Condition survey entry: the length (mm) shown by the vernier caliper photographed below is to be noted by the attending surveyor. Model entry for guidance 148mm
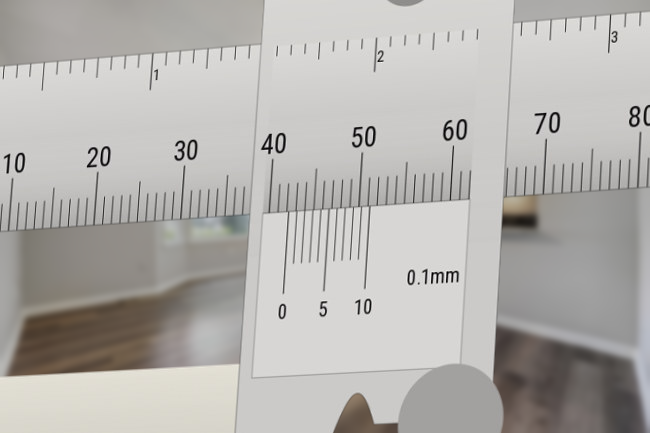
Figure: 42.2mm
